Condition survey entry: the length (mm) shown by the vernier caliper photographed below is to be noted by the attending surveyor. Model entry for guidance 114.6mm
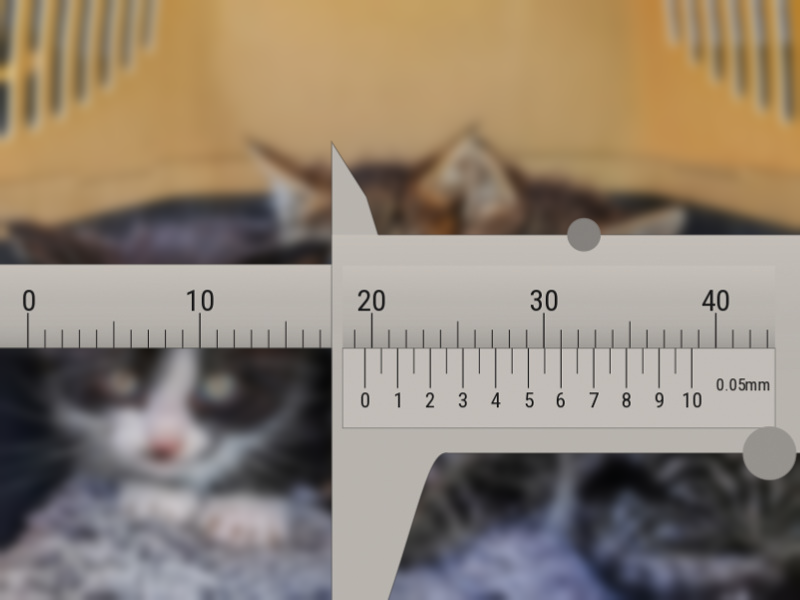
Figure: 19.6mm
